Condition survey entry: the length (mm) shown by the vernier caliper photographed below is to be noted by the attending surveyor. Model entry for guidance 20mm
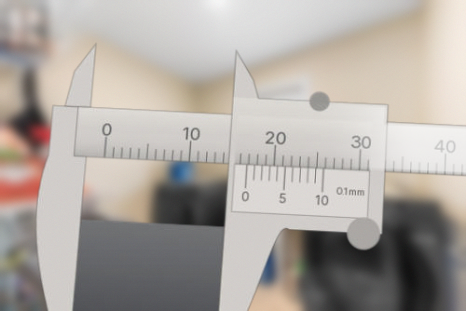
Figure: 16.8mm
